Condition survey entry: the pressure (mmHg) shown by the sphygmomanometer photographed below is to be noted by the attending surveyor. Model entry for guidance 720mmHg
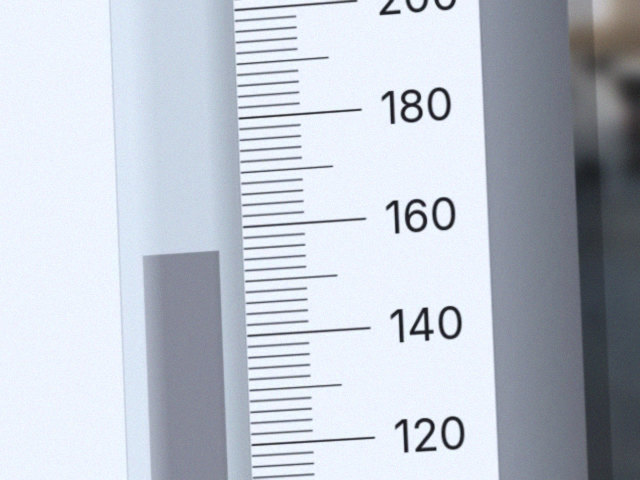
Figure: 156mmHg
